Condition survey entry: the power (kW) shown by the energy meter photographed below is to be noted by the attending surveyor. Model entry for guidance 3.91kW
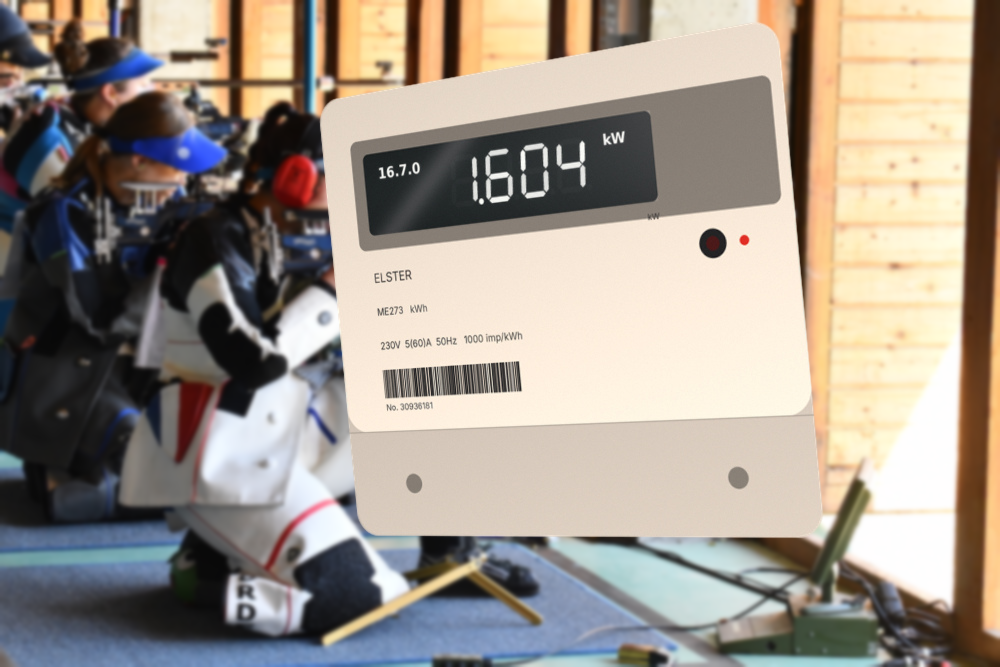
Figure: 1.604kW
